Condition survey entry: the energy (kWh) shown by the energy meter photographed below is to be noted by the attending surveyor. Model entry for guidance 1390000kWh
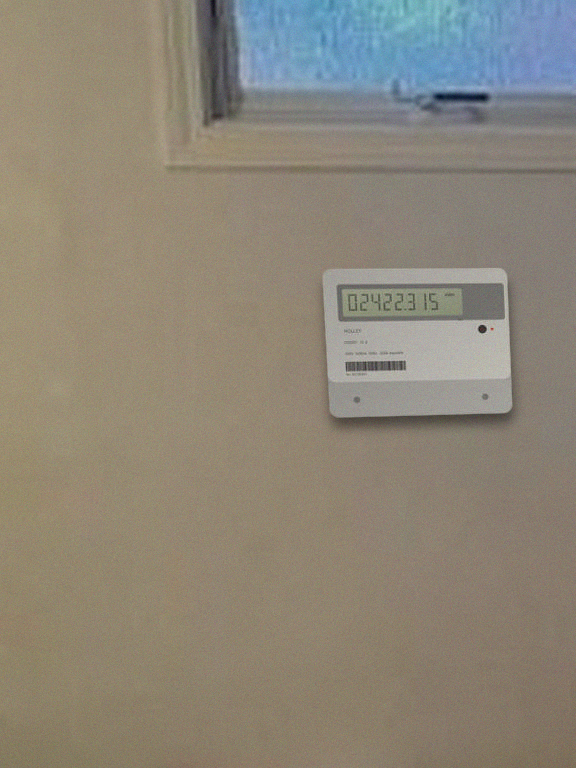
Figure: 2422.315kWh
